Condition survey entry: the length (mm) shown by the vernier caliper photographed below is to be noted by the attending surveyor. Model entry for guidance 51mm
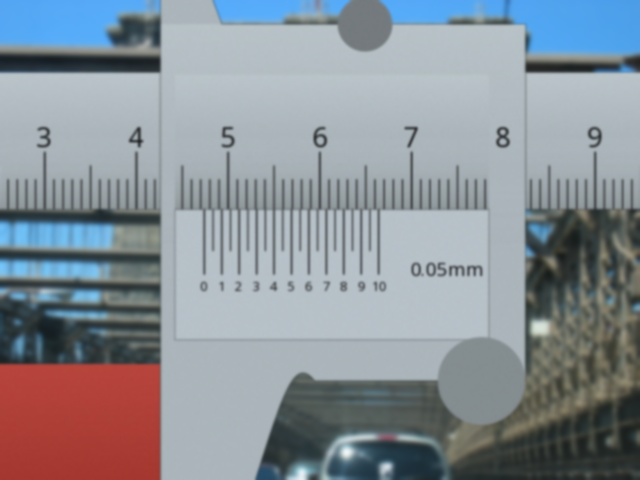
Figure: 47.4mm
